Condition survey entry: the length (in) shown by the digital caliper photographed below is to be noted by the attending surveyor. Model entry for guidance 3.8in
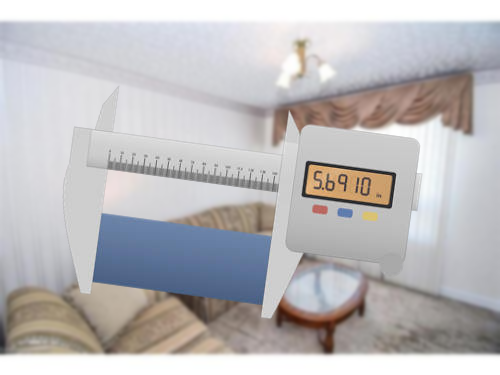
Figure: 5.6910in
